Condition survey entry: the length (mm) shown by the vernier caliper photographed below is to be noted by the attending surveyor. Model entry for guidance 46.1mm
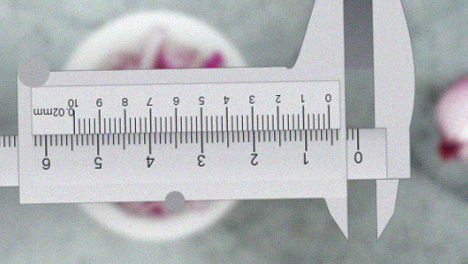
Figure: 5.5mm
